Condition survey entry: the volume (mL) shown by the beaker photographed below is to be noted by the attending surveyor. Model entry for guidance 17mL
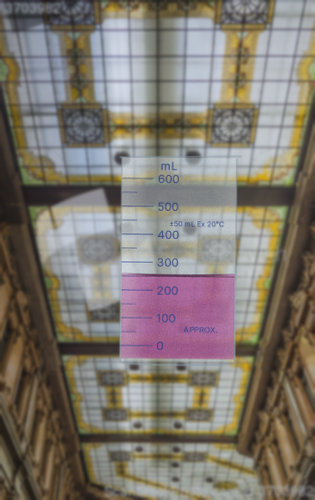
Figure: 250mL
